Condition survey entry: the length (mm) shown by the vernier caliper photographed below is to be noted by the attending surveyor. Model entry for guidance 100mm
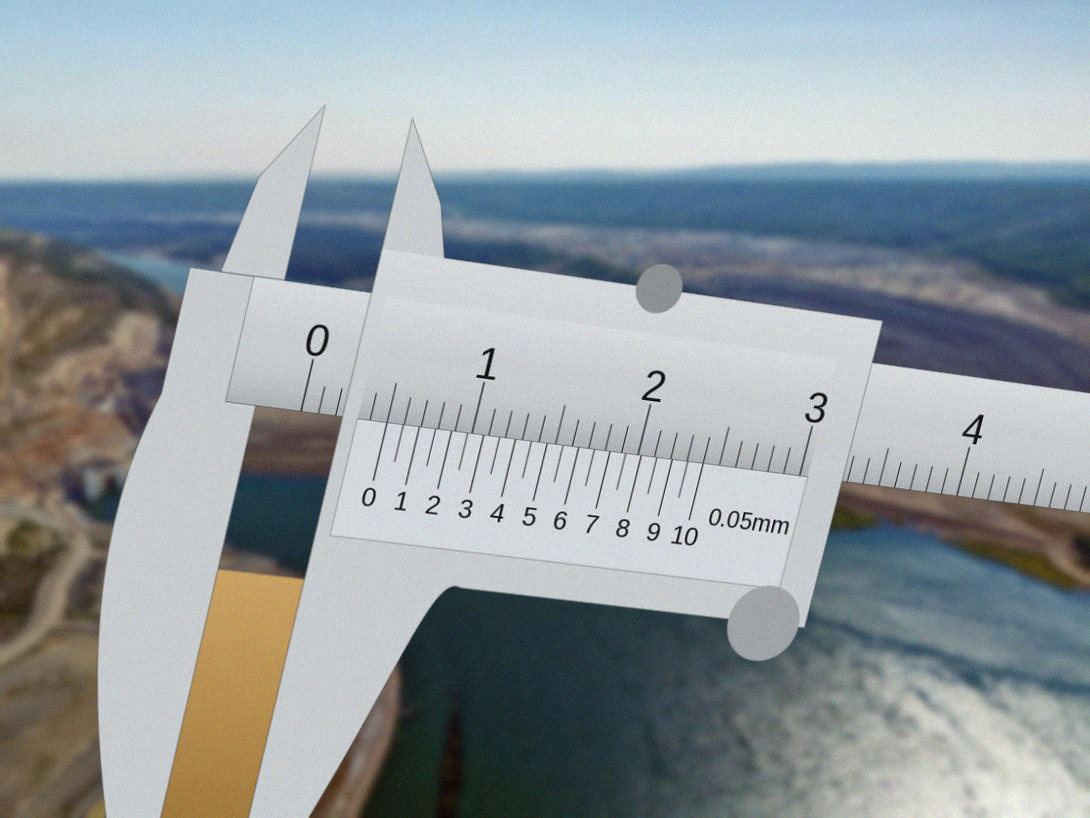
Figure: 5.0mm
